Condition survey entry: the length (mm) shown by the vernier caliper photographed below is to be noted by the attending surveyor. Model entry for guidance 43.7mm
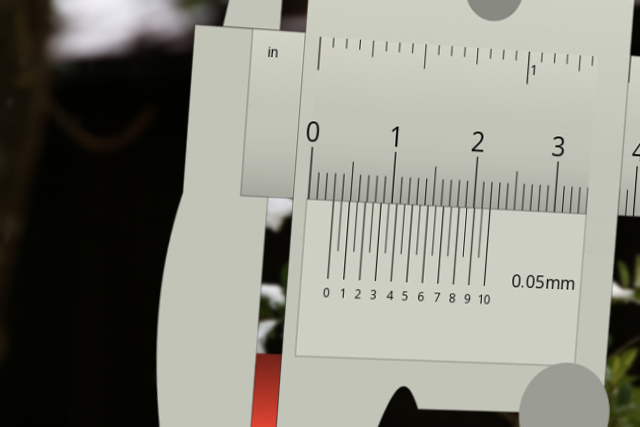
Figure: 3.0mm
